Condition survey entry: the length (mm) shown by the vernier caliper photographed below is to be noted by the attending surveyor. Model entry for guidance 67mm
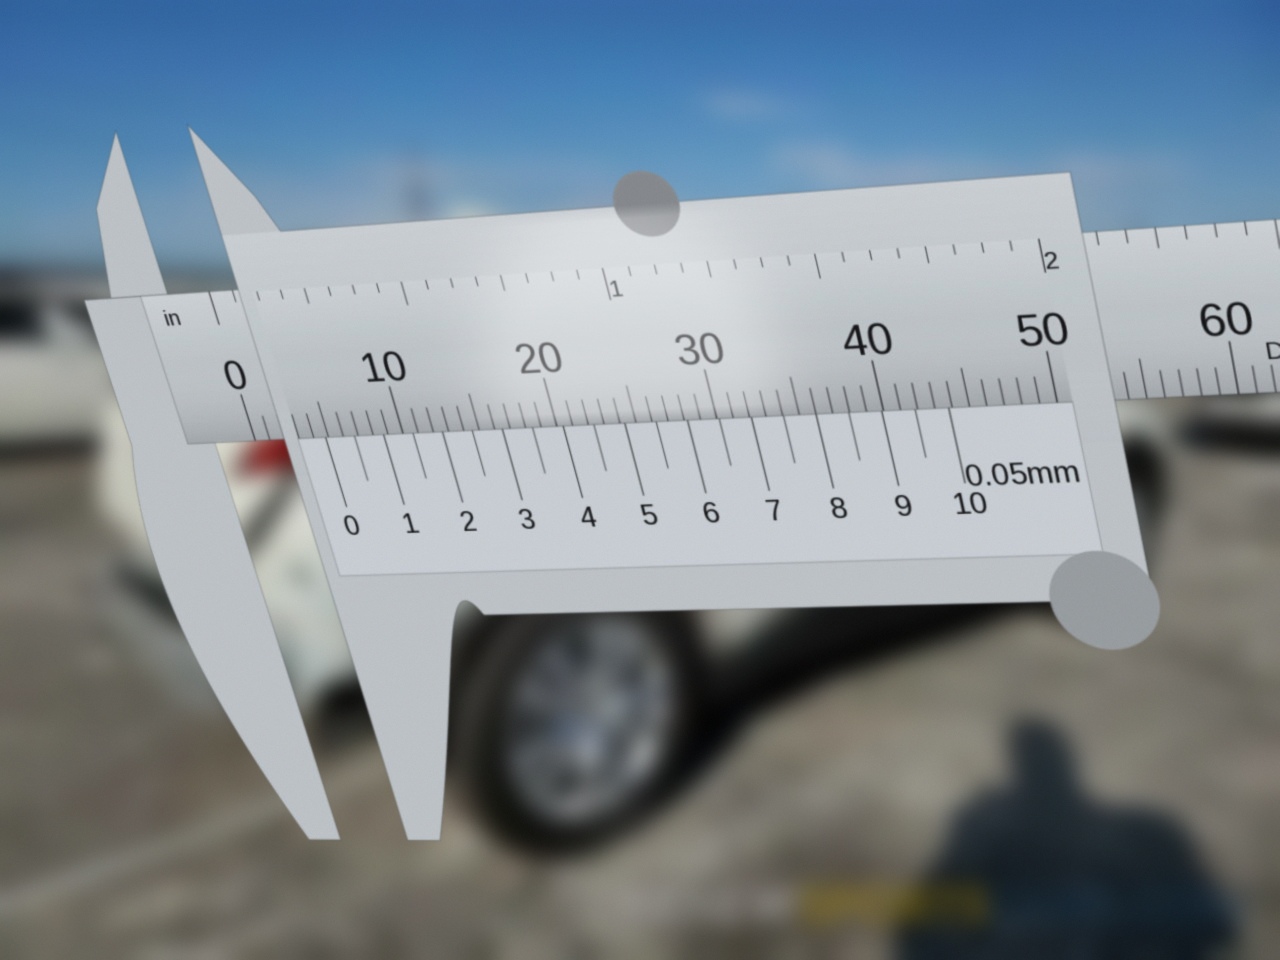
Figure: 4.8mm
